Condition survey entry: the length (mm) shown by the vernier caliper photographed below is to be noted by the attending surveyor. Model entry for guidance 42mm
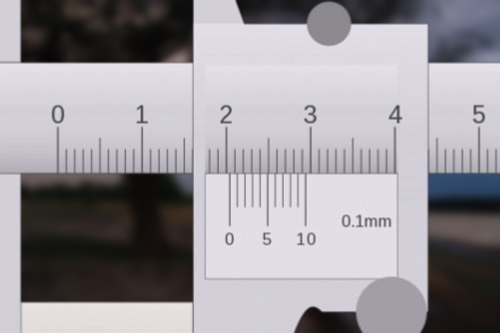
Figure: 20.4mm
